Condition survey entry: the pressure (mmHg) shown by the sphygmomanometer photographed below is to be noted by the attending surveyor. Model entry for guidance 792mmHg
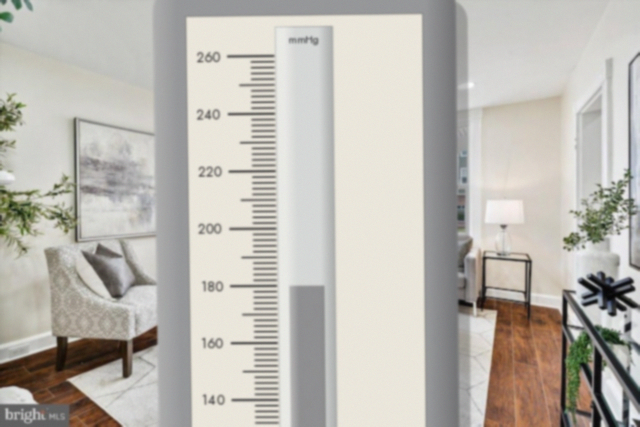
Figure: 180mmHg
